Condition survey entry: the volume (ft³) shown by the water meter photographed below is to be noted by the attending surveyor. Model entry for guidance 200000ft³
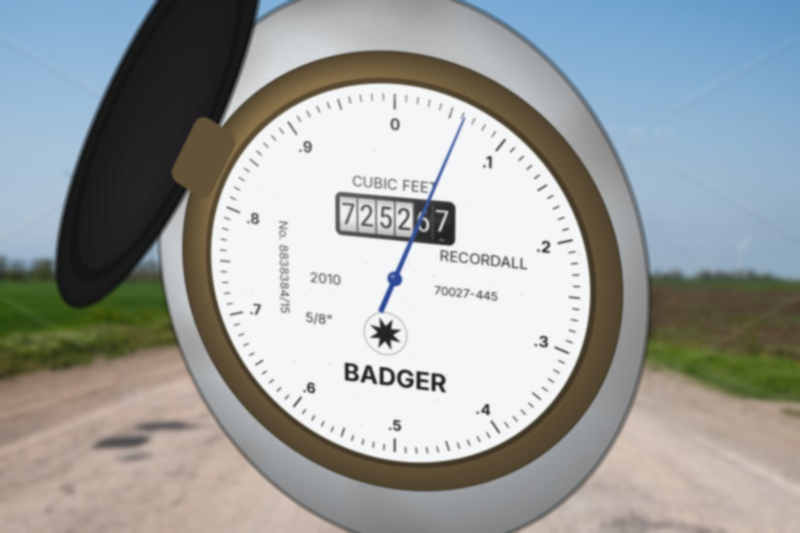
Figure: 725267.06ft³
